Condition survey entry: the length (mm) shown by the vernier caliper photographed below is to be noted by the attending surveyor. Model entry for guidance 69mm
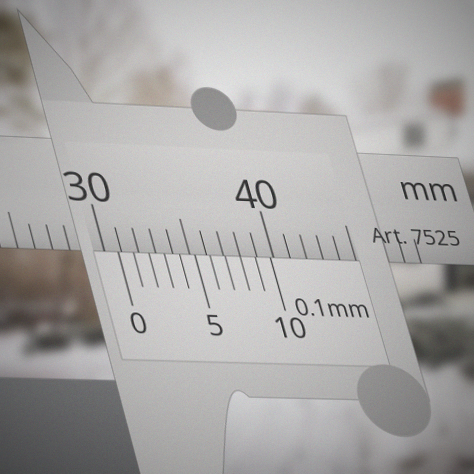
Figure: 30.8mm
